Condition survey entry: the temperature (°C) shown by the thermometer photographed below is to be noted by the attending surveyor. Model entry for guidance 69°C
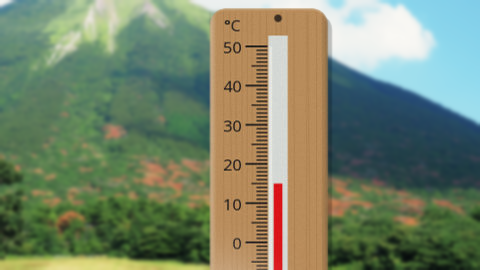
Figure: 15°C
